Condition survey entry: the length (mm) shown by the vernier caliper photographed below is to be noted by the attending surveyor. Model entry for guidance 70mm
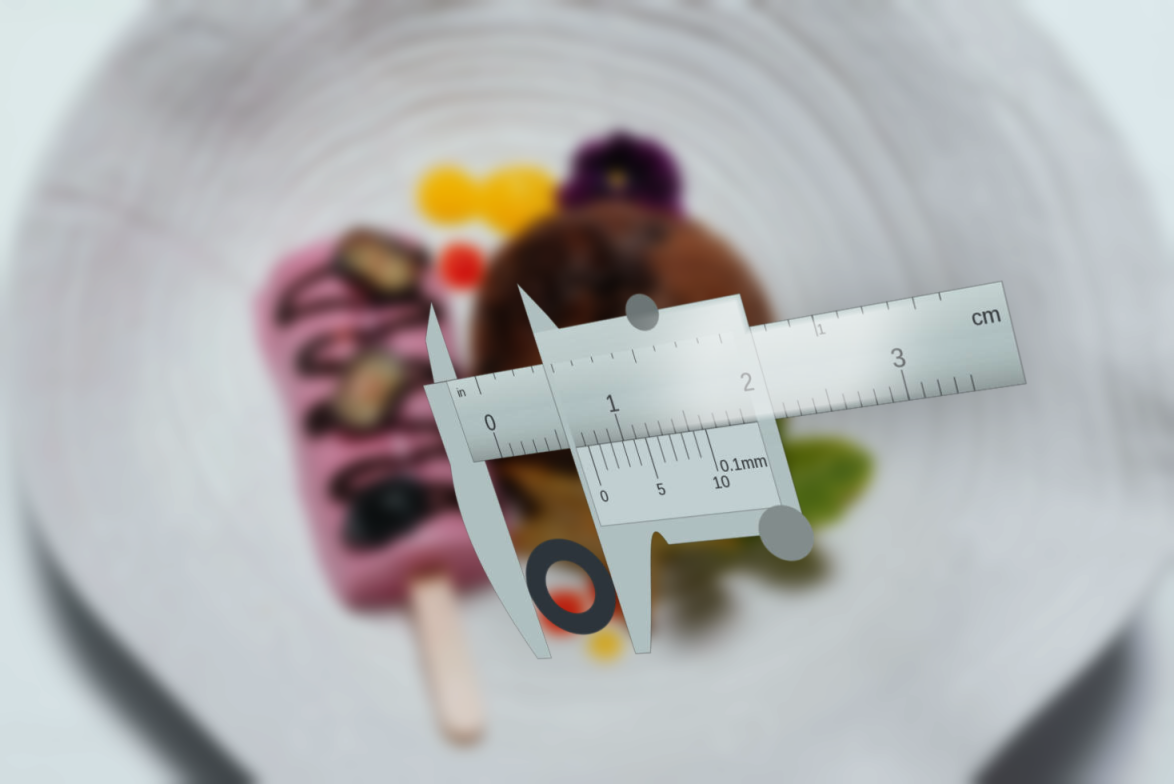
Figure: 7.2mm
